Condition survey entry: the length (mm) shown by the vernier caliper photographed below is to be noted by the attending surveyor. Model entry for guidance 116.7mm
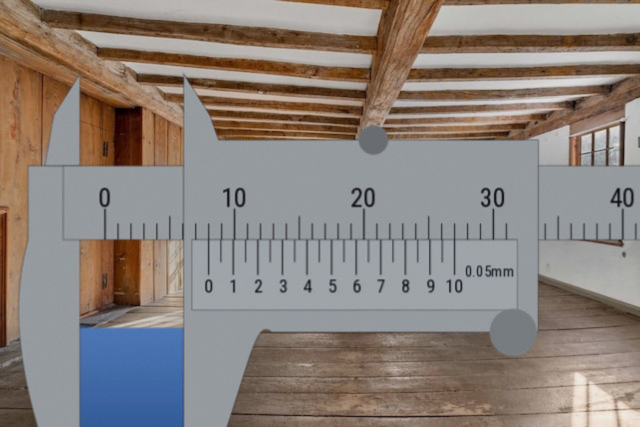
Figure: 8.0mm
